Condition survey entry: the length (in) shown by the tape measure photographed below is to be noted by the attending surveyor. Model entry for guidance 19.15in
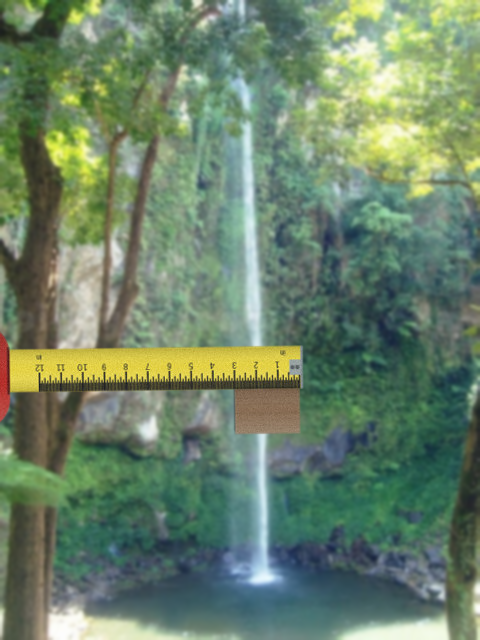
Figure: 3in
